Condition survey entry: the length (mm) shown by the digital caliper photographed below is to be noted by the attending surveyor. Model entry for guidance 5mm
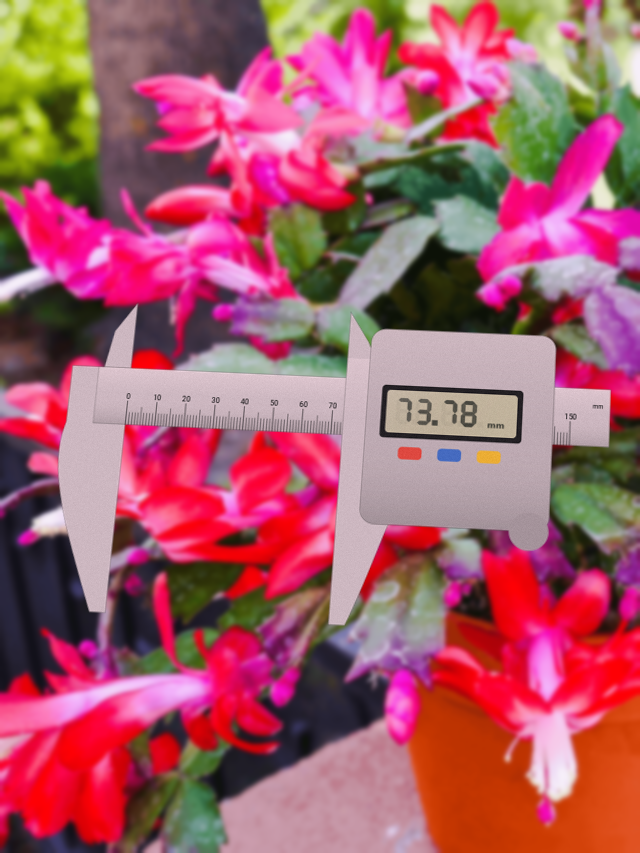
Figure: 73.78mm
